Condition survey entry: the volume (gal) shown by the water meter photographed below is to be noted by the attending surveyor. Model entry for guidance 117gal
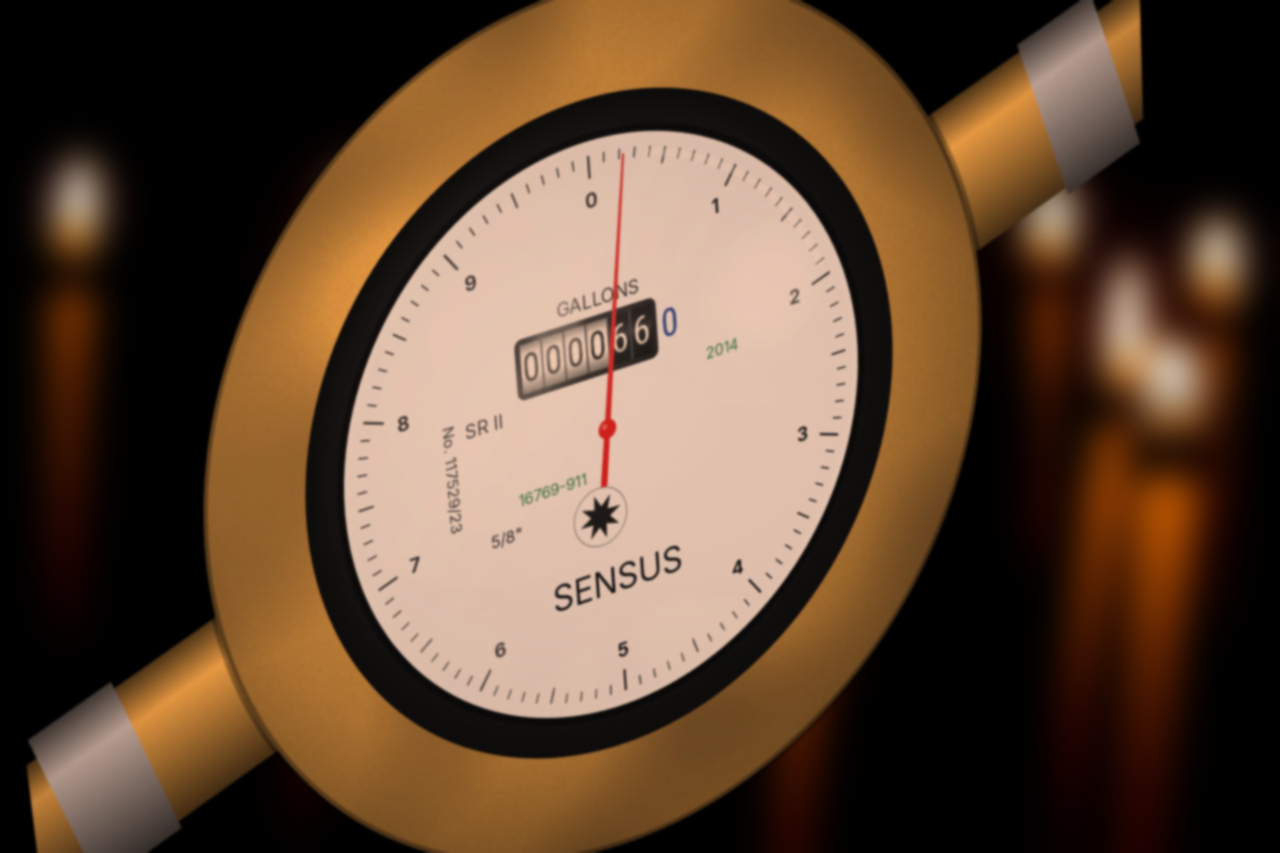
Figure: 660.2gal
